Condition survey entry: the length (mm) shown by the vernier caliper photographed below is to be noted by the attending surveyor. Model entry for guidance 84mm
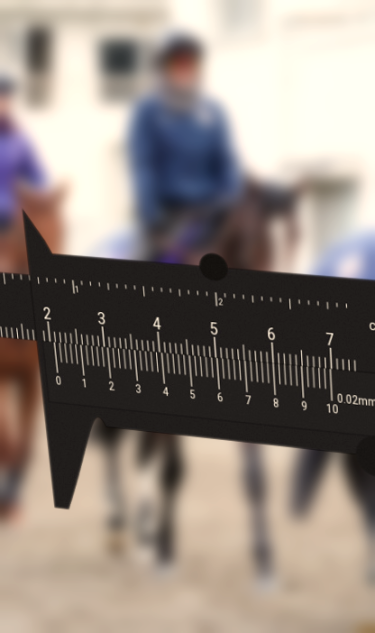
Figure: 20.8mm
